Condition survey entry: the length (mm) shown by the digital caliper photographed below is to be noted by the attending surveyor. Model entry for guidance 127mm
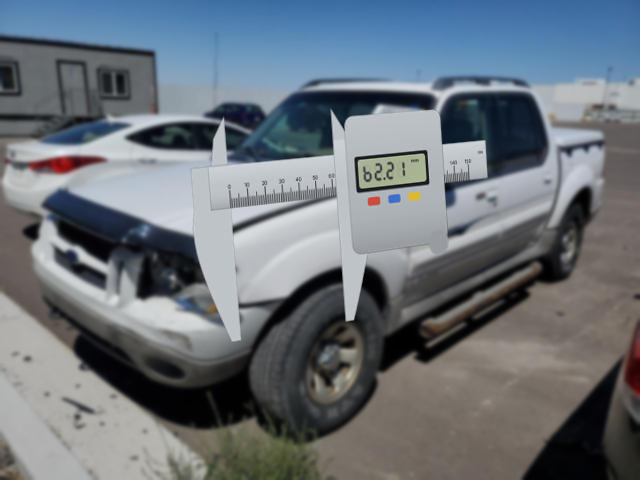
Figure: 62.21mm
